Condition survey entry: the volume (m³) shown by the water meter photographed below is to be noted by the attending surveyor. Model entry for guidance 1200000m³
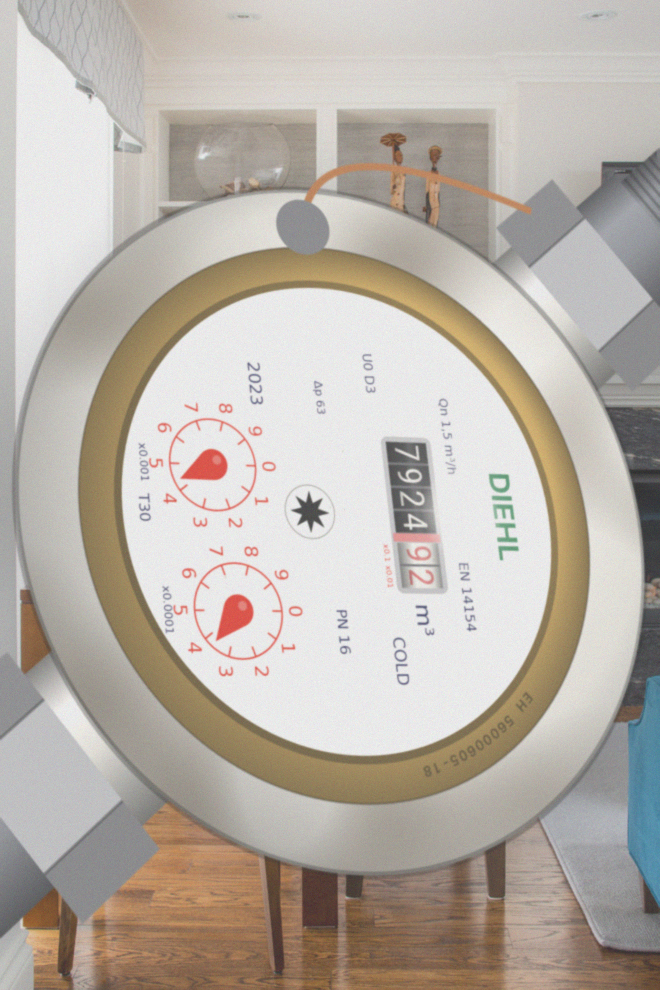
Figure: 7924.9243m³
